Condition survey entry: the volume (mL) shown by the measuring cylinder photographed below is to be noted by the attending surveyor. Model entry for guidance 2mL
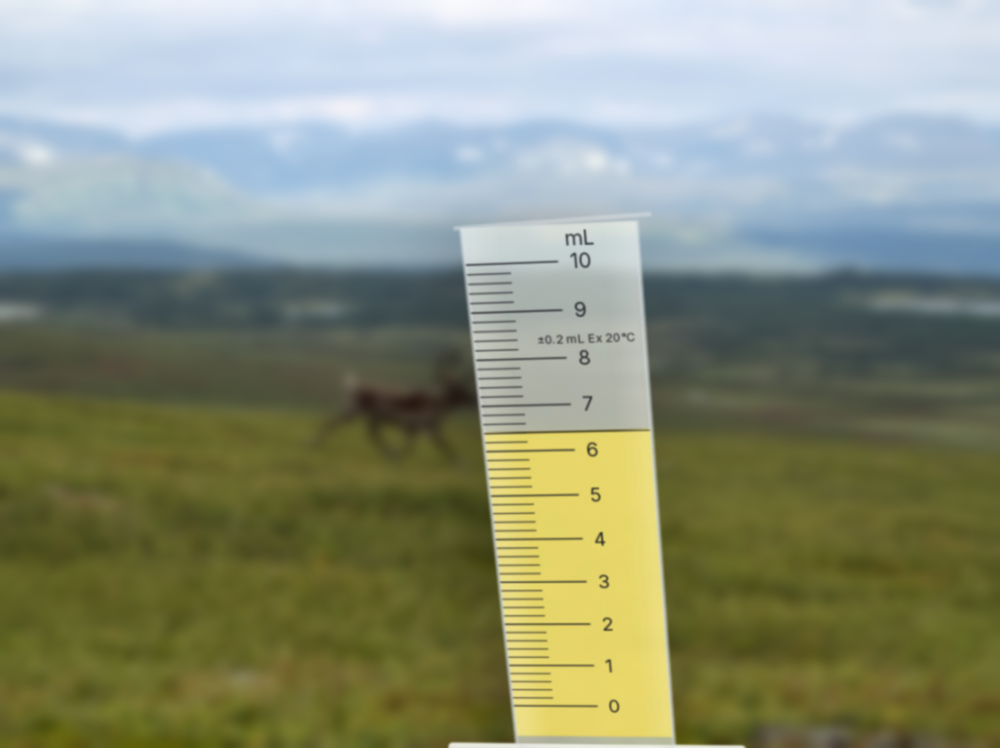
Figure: 6.4mL
